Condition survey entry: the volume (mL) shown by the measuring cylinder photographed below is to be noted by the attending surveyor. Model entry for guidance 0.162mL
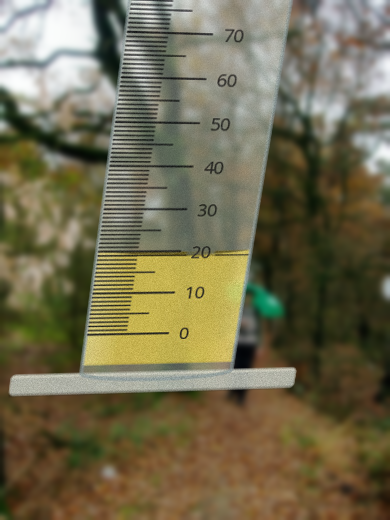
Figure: 19mL
